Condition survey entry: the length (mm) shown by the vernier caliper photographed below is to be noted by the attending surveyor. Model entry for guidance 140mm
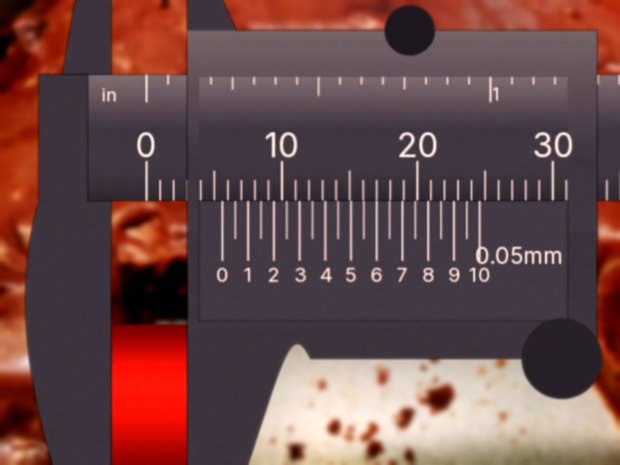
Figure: 5.6mm
